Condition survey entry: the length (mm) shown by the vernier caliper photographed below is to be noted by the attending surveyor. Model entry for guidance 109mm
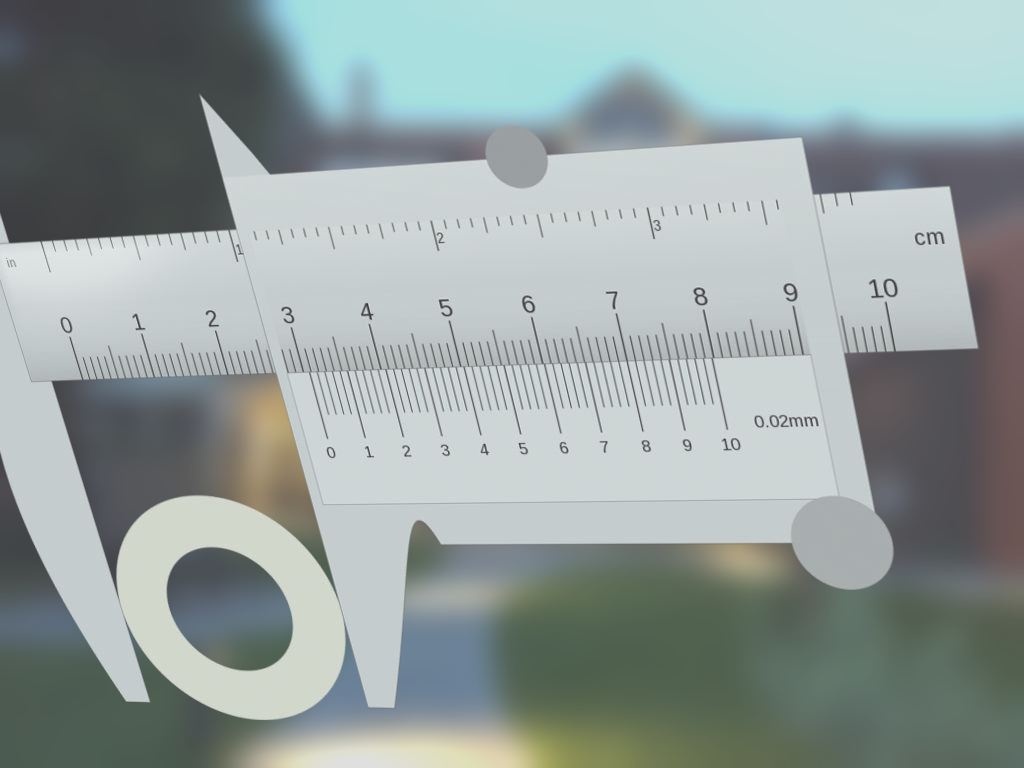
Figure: 30.8mm
